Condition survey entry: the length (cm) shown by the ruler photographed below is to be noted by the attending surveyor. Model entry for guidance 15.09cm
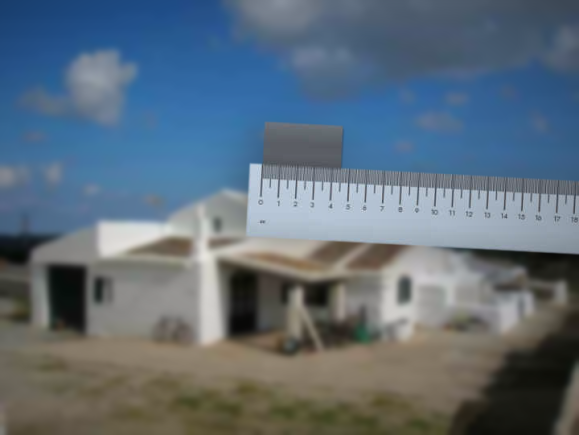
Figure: 4.5cm
